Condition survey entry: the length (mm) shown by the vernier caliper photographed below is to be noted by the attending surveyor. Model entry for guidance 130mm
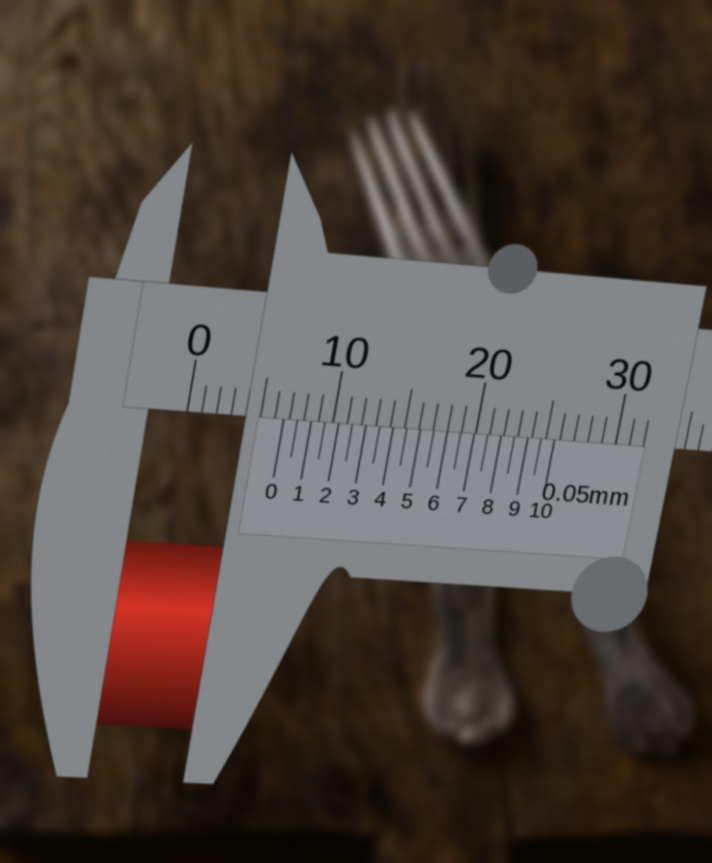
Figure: 6.6mm
